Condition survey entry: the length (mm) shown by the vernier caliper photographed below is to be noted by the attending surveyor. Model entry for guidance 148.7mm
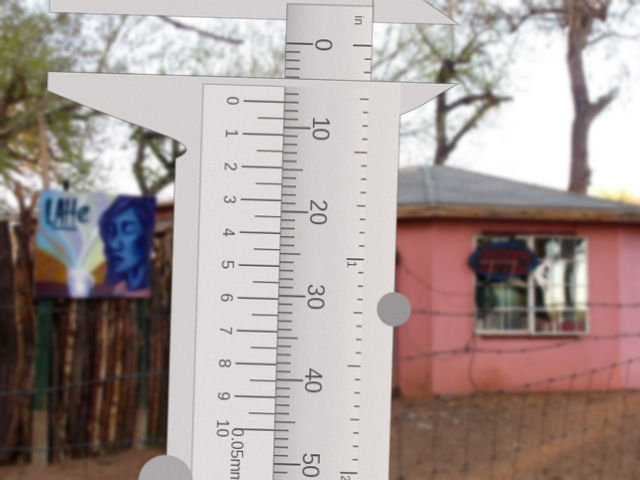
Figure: 7.0mm
